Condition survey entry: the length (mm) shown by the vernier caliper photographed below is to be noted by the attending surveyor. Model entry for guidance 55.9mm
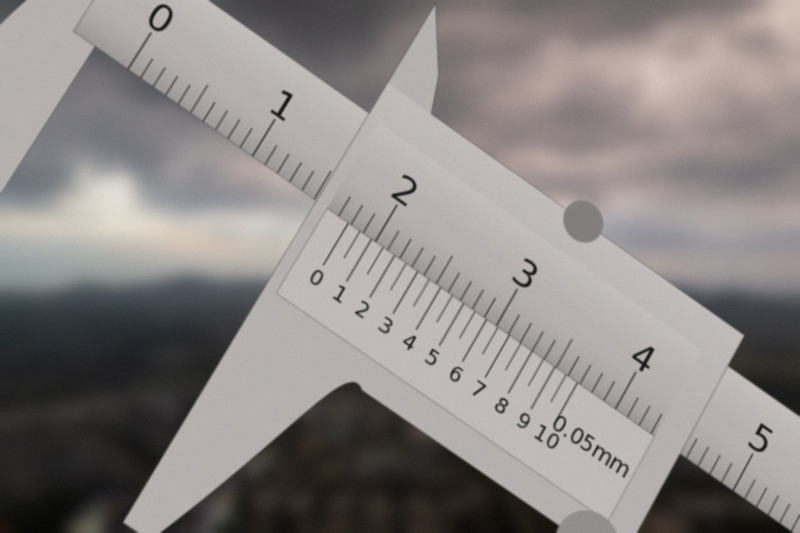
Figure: 17.8mm
